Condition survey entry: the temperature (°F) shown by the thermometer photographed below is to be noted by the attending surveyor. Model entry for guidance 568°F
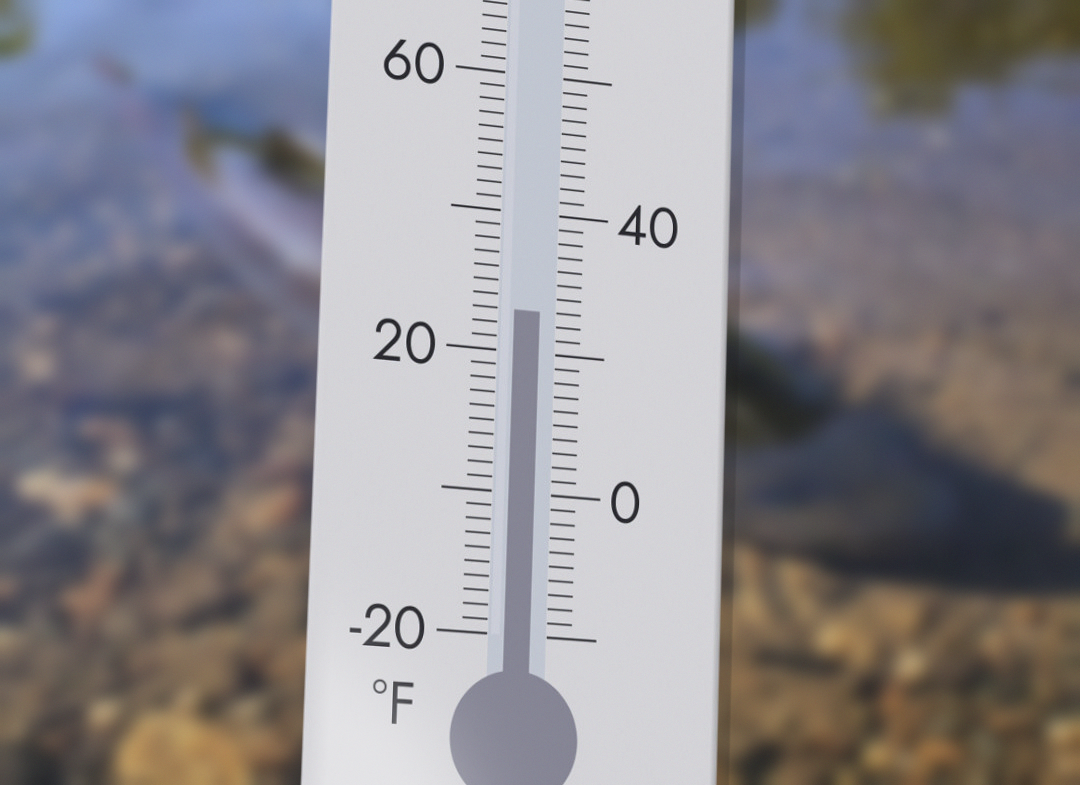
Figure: 26°F
